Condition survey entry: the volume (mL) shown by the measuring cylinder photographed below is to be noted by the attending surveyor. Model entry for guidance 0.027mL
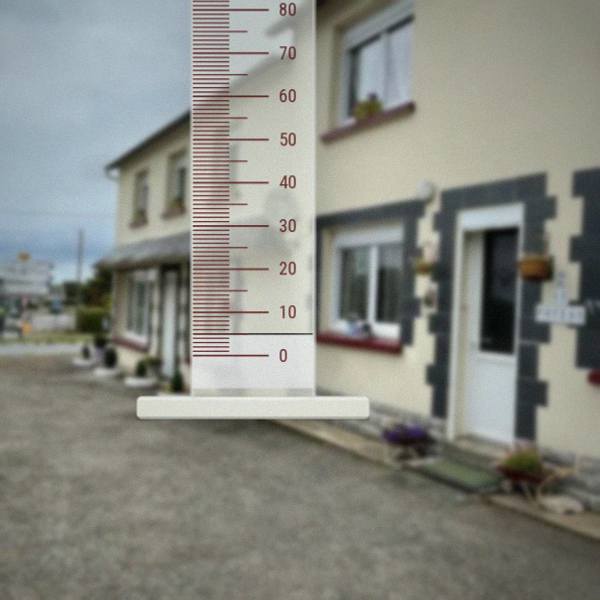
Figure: 5mL
